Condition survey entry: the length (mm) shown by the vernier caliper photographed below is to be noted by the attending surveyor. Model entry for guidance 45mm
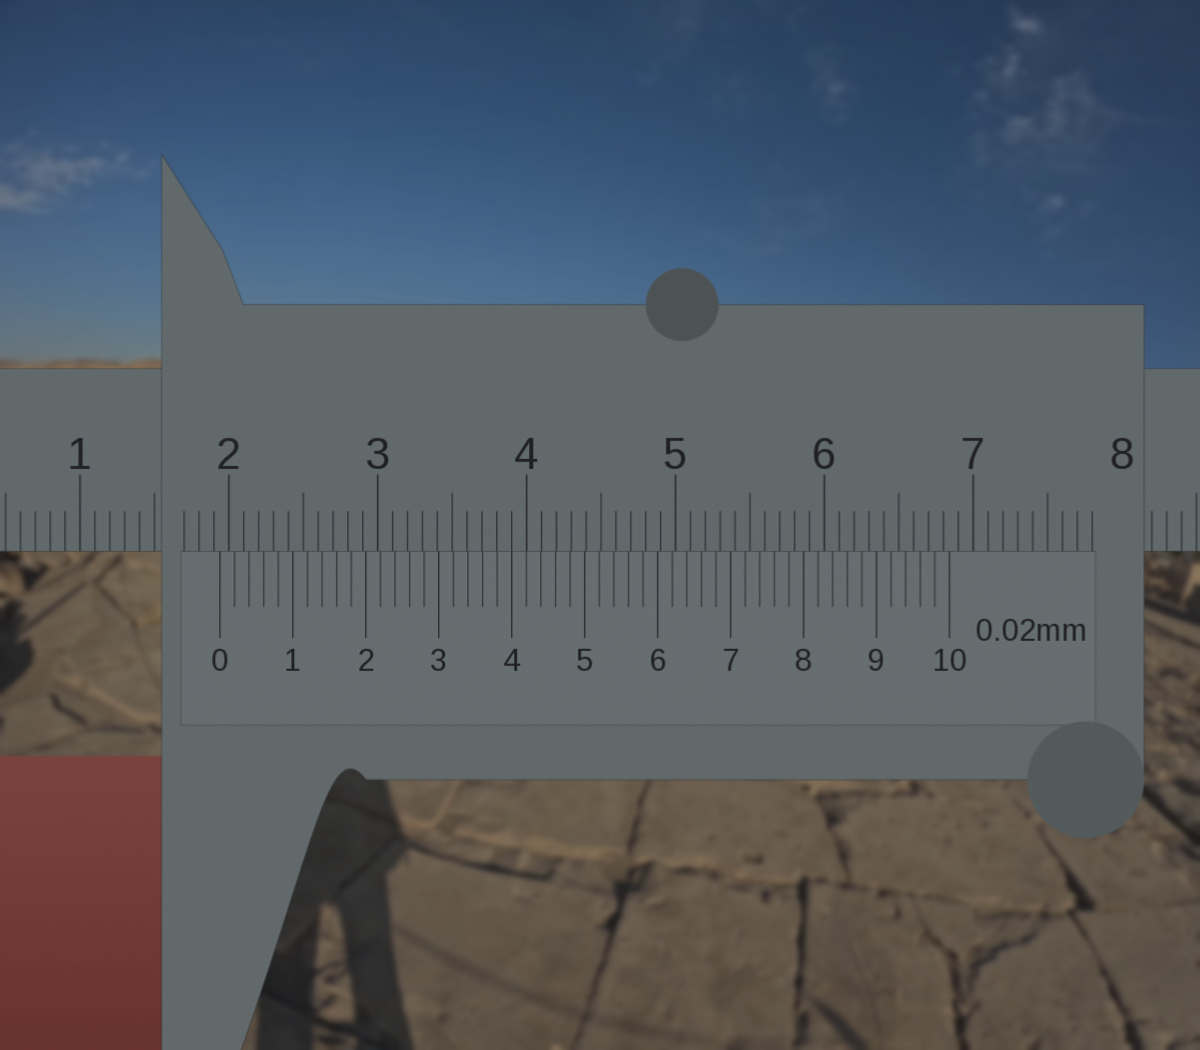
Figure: 19.4mm
